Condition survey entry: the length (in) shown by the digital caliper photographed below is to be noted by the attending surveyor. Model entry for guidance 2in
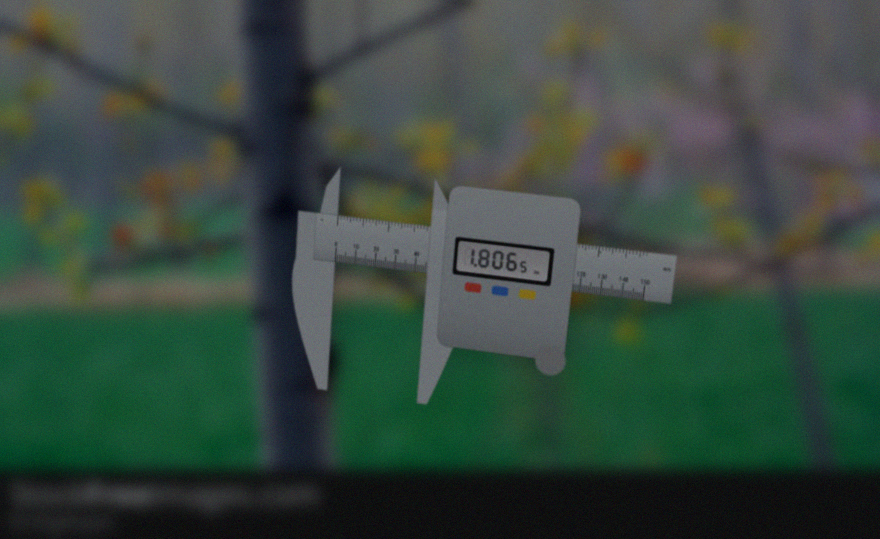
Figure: 1.8065in
